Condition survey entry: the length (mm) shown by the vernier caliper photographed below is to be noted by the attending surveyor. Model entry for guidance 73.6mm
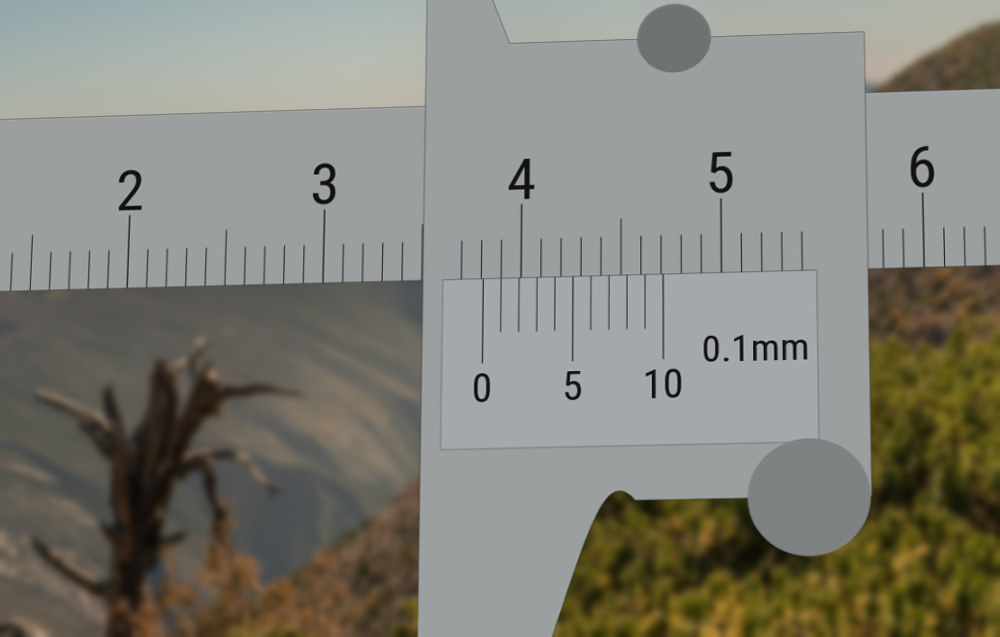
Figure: 38.1mm
